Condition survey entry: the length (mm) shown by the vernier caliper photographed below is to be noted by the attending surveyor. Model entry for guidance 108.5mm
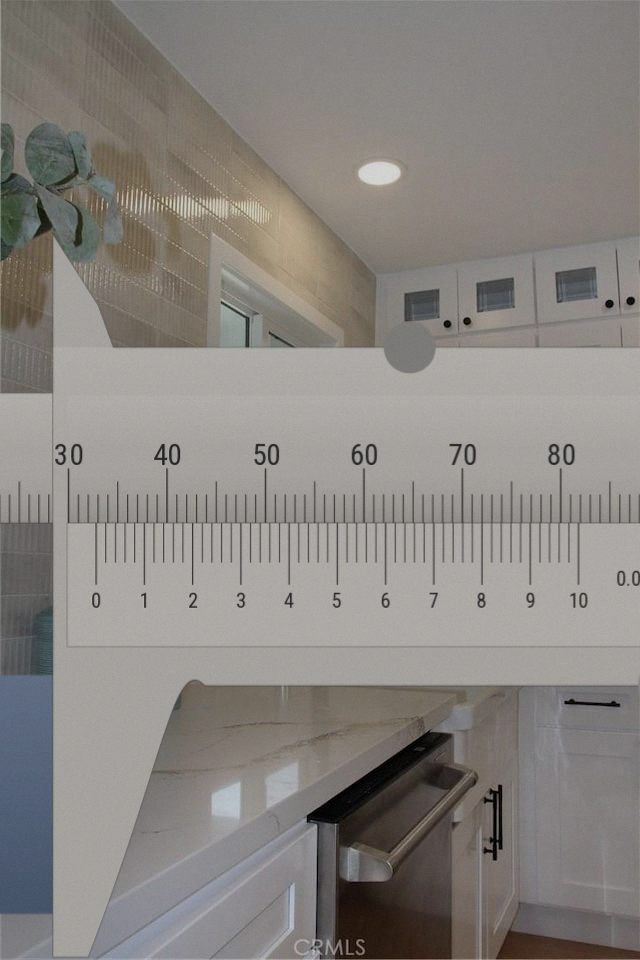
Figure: 32.8mm
